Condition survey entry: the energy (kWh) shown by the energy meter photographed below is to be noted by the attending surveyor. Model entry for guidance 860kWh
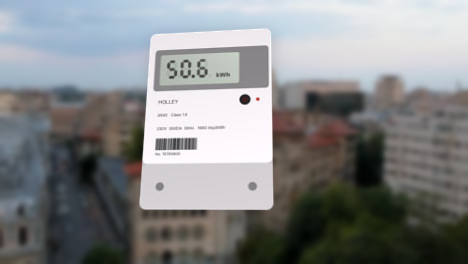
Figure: 50.6kWh
